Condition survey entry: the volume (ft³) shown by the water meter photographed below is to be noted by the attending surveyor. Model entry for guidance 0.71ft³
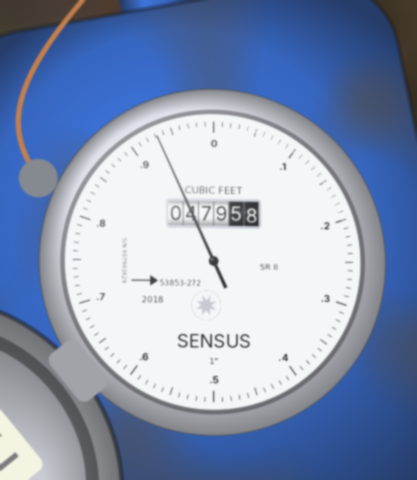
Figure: 47957.93ft³
